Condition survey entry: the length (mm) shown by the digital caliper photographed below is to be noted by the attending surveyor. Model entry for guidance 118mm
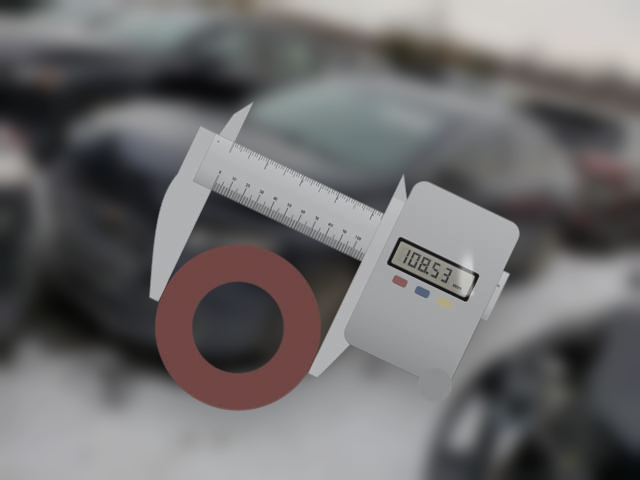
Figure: 108.53mm
